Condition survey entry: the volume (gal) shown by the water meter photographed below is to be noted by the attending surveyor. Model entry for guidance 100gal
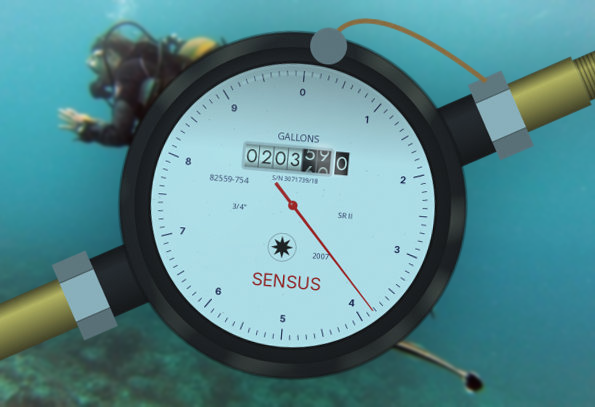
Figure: 203593.8gal
